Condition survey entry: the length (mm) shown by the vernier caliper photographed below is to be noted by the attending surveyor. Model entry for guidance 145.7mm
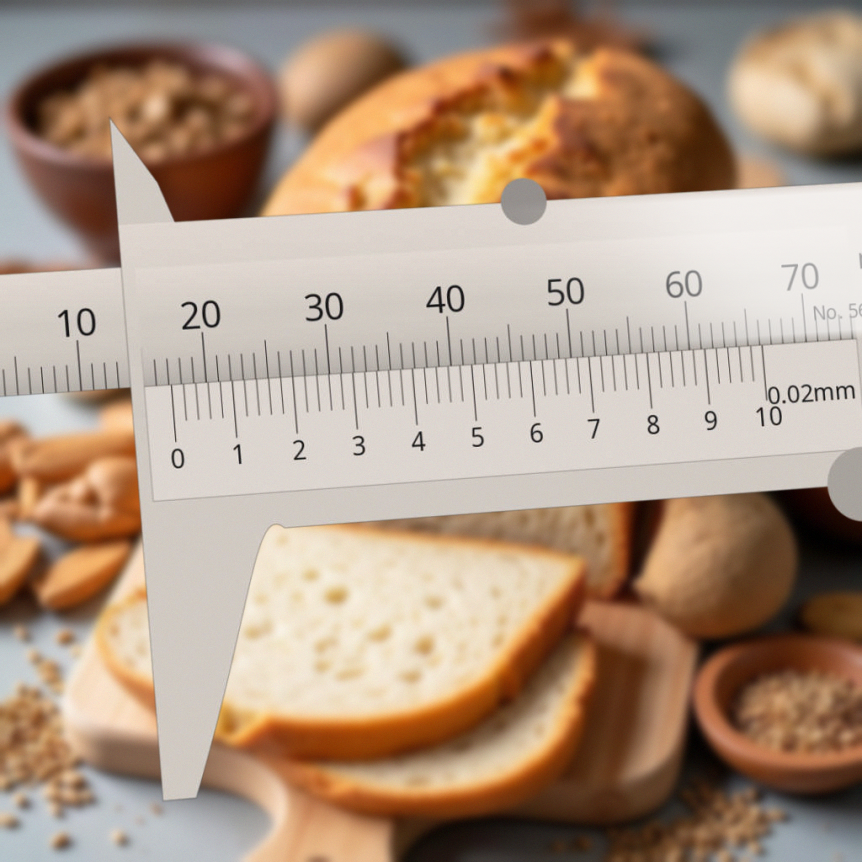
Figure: 17.2mm
